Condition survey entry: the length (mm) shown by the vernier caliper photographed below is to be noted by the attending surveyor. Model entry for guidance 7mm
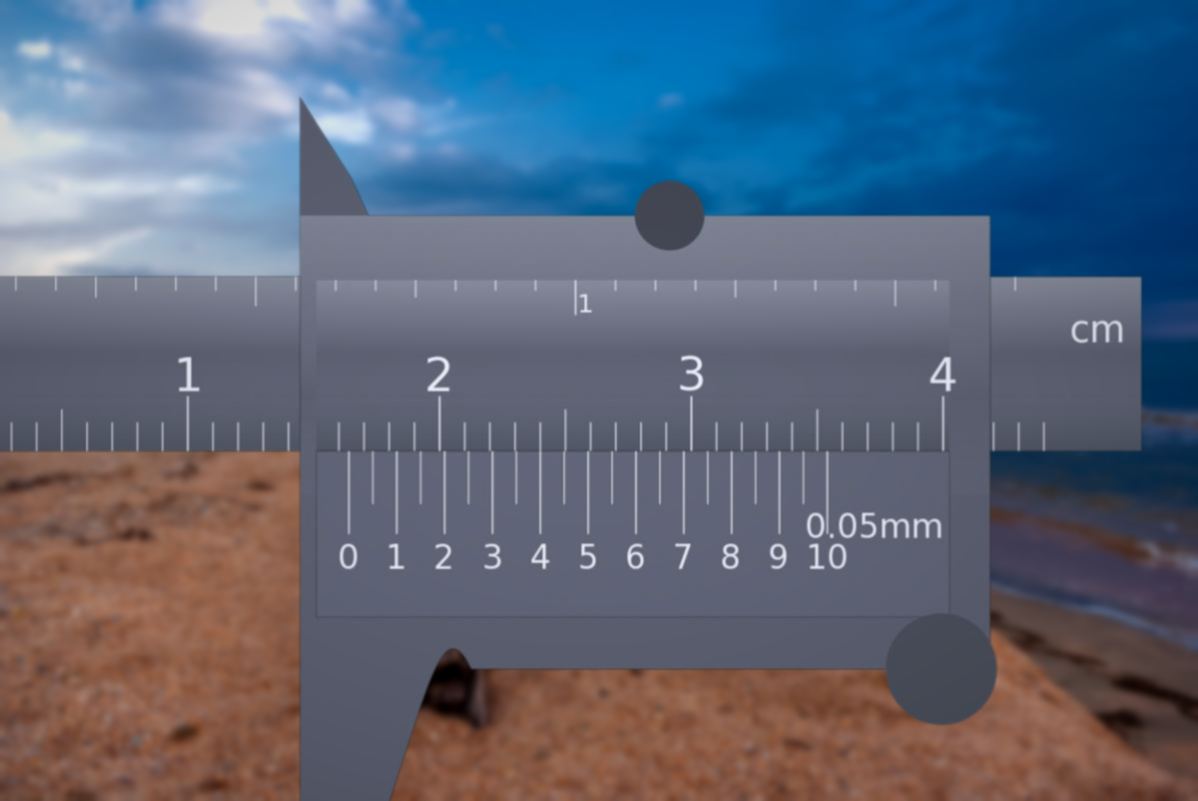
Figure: 16.4mm
